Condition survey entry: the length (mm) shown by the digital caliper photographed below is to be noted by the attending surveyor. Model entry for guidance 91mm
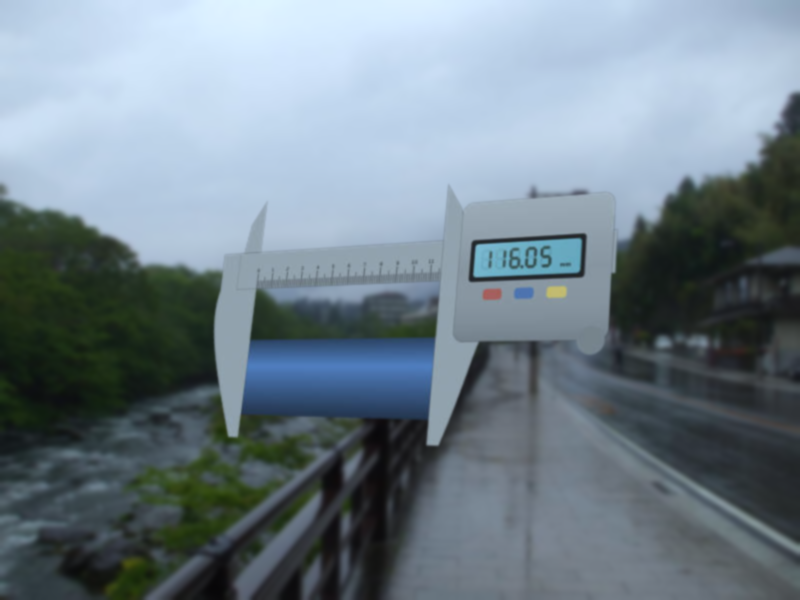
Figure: 116.05mm
